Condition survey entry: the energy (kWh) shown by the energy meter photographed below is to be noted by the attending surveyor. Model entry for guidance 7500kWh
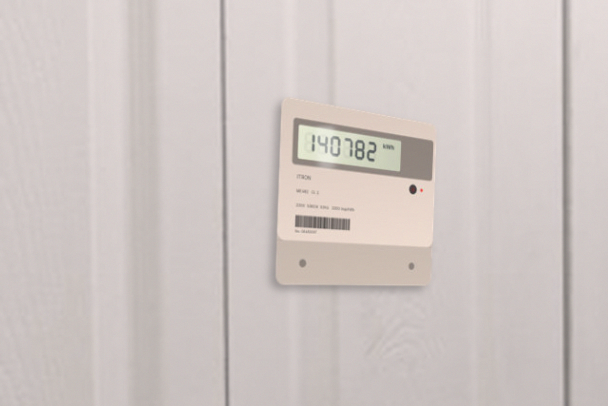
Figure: 140782kWh
